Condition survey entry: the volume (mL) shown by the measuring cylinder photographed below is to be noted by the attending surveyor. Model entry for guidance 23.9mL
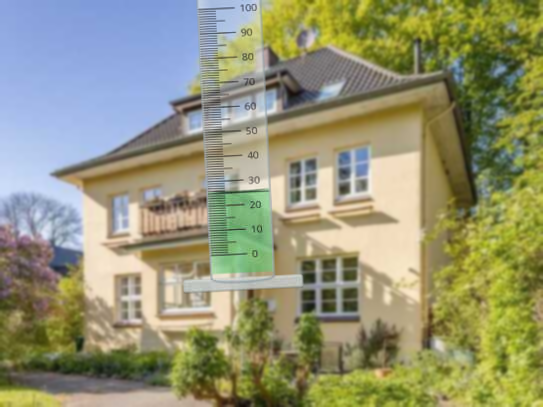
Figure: 25mL
